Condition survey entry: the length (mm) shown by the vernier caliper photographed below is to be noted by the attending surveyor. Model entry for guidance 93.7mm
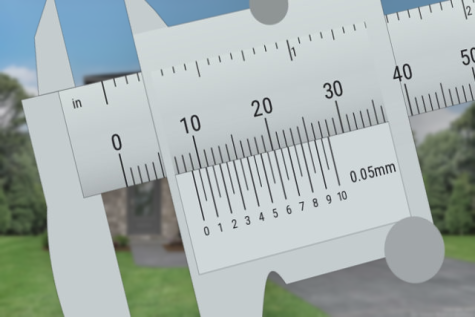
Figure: 8.8mm
